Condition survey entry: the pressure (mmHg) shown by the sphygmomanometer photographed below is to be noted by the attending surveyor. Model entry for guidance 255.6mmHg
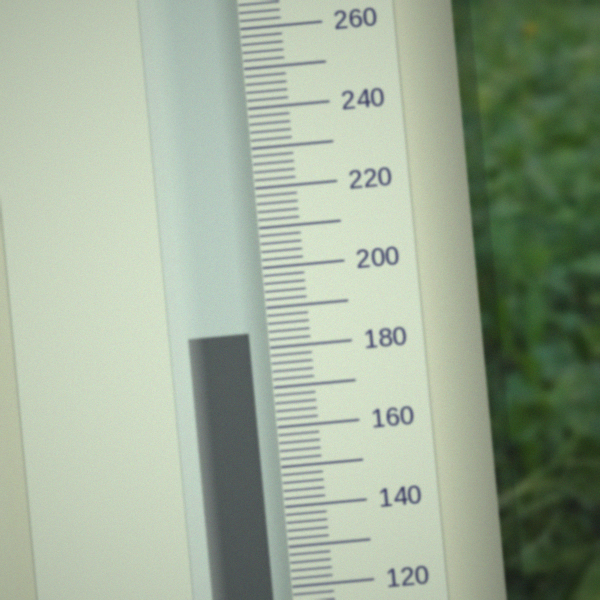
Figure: 184mmHg
